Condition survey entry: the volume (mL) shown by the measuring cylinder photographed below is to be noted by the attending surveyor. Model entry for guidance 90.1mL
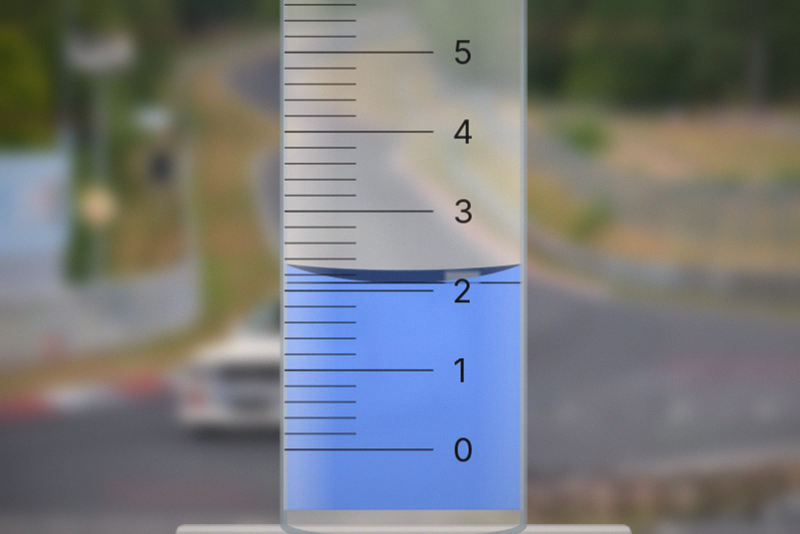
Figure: 2.1mL
